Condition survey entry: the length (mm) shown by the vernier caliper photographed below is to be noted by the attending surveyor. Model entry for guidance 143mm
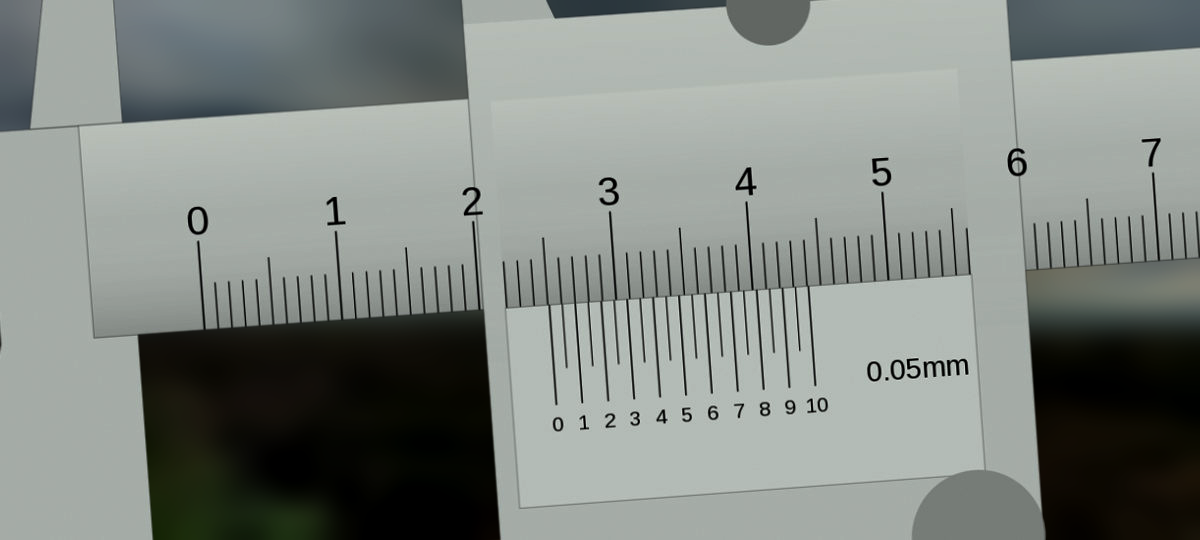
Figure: 25.1mm
